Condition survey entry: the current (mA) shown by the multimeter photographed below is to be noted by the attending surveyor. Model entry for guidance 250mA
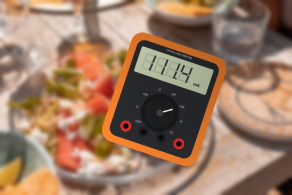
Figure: 111.4mA
